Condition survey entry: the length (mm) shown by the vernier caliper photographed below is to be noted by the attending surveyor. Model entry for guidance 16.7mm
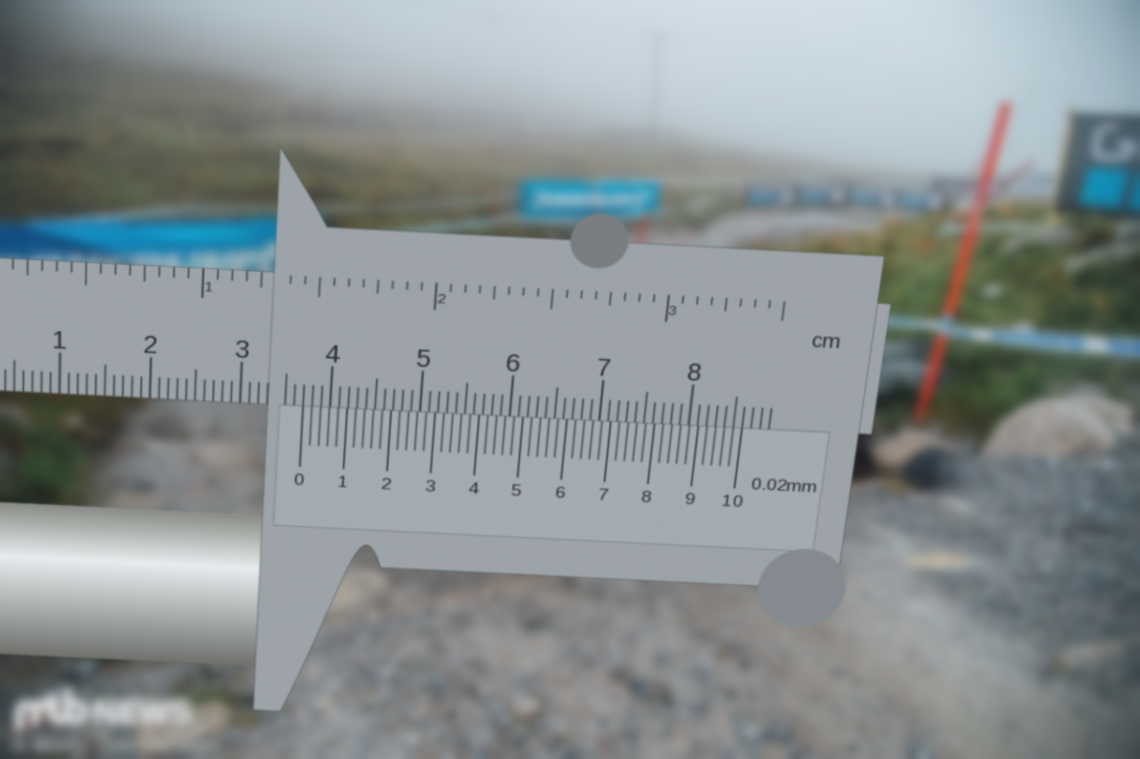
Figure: 37.0mm
